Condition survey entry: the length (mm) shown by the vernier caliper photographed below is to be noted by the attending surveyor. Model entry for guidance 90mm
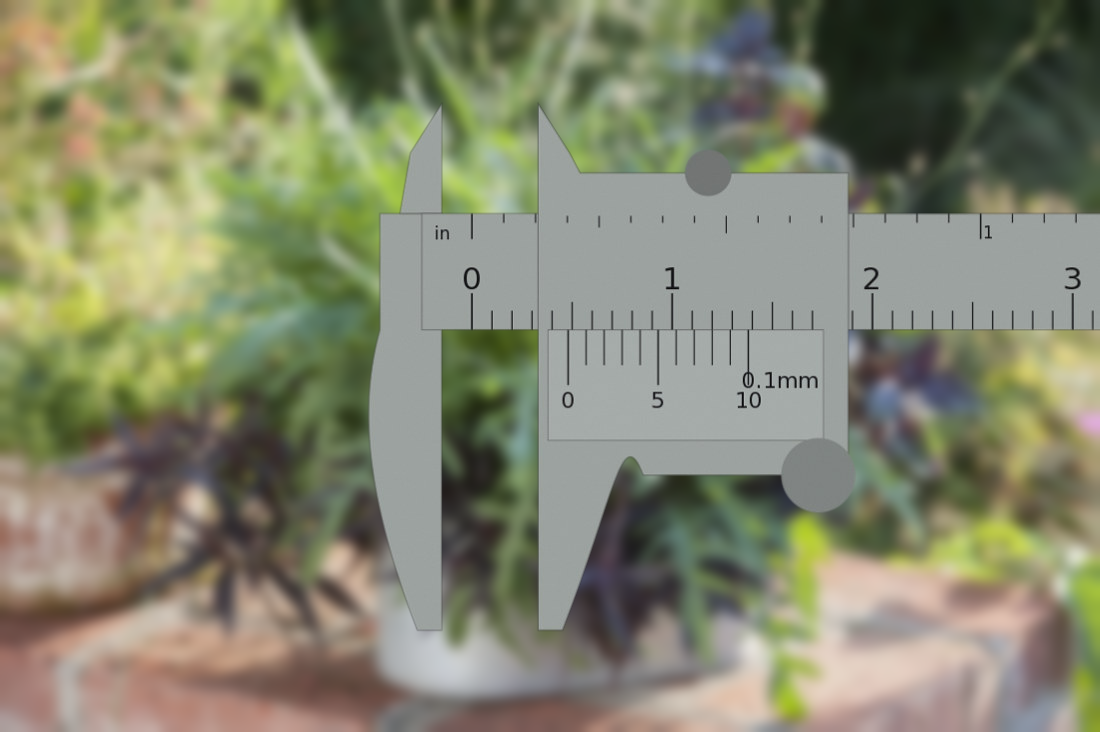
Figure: 4.8mm
